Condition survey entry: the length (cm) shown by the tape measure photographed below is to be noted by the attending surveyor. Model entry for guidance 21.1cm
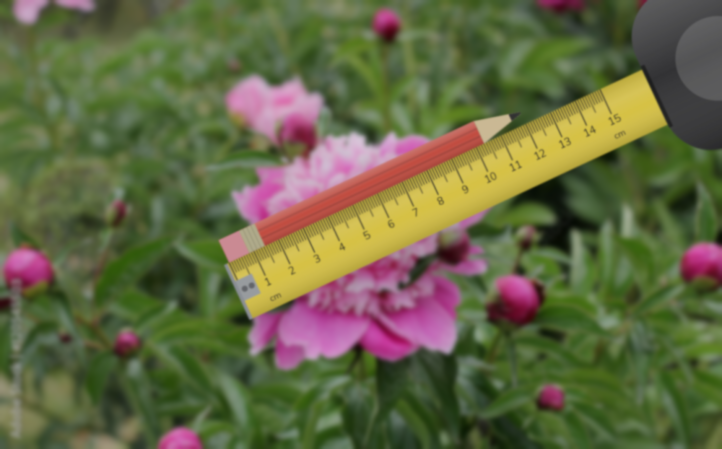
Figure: 12cm
